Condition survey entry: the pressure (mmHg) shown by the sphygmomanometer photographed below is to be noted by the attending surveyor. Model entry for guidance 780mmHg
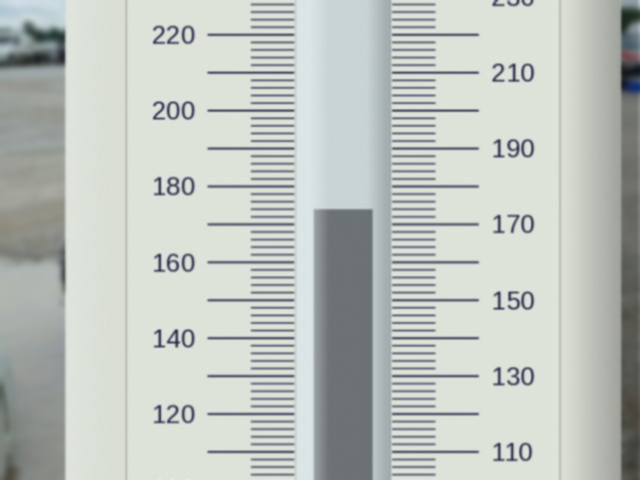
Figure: 174mmHg
